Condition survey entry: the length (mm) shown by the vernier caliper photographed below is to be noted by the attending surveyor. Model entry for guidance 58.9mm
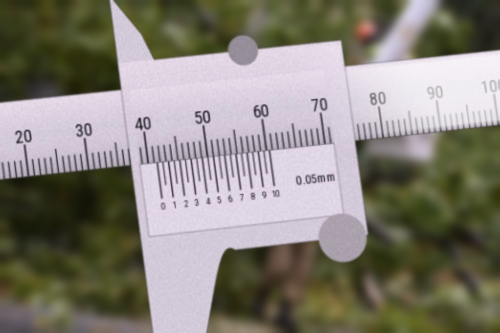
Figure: 41.5mm
